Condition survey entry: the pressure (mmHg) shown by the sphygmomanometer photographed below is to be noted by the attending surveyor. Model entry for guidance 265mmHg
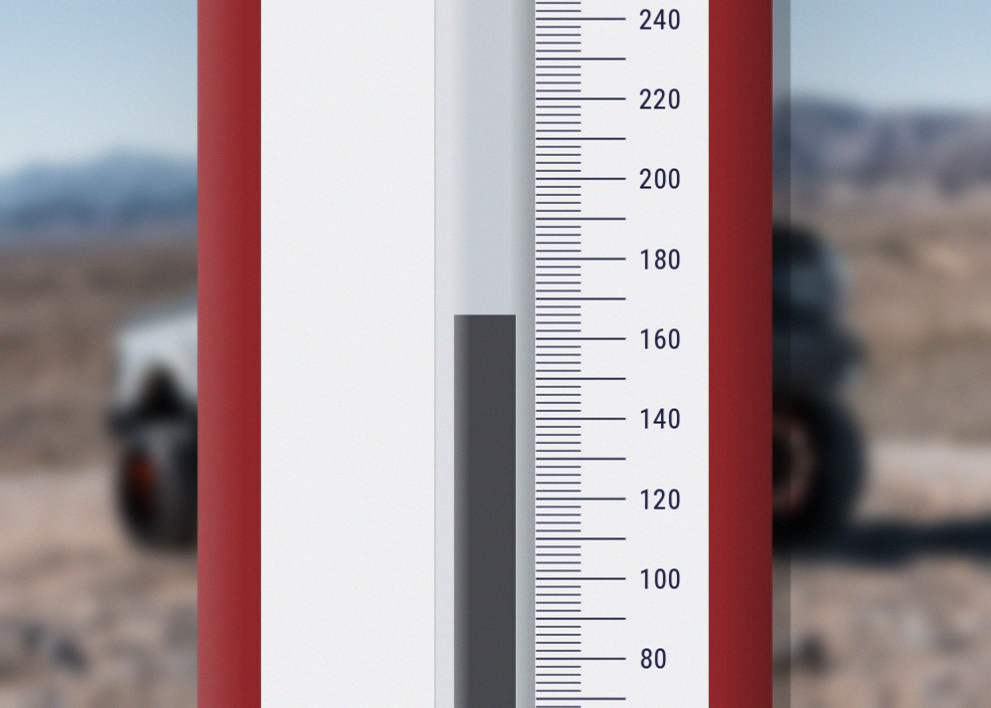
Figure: 166mmHg
